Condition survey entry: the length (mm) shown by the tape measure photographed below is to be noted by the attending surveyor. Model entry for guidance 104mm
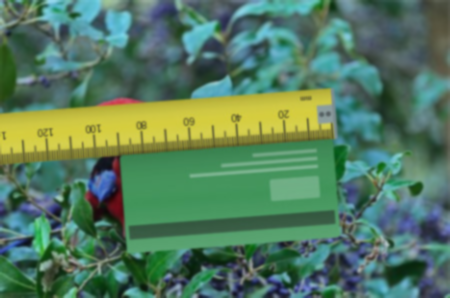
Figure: 90mm
